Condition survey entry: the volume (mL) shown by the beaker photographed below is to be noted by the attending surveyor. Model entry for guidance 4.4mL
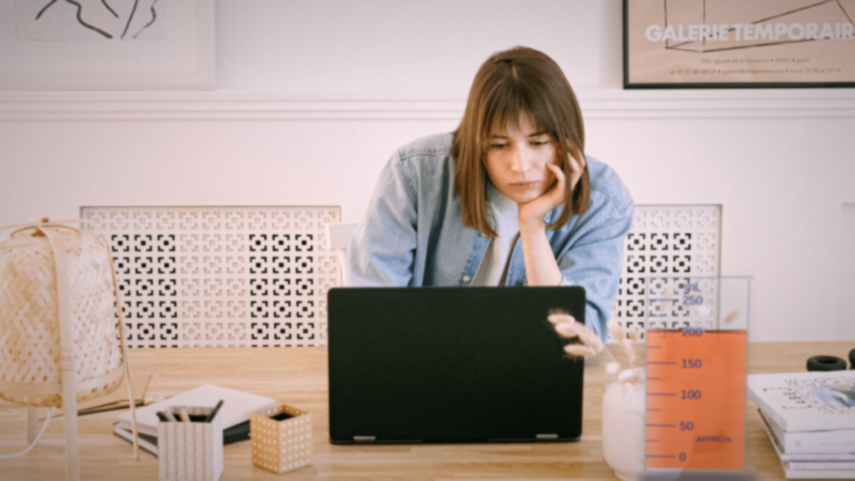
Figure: 200mL
